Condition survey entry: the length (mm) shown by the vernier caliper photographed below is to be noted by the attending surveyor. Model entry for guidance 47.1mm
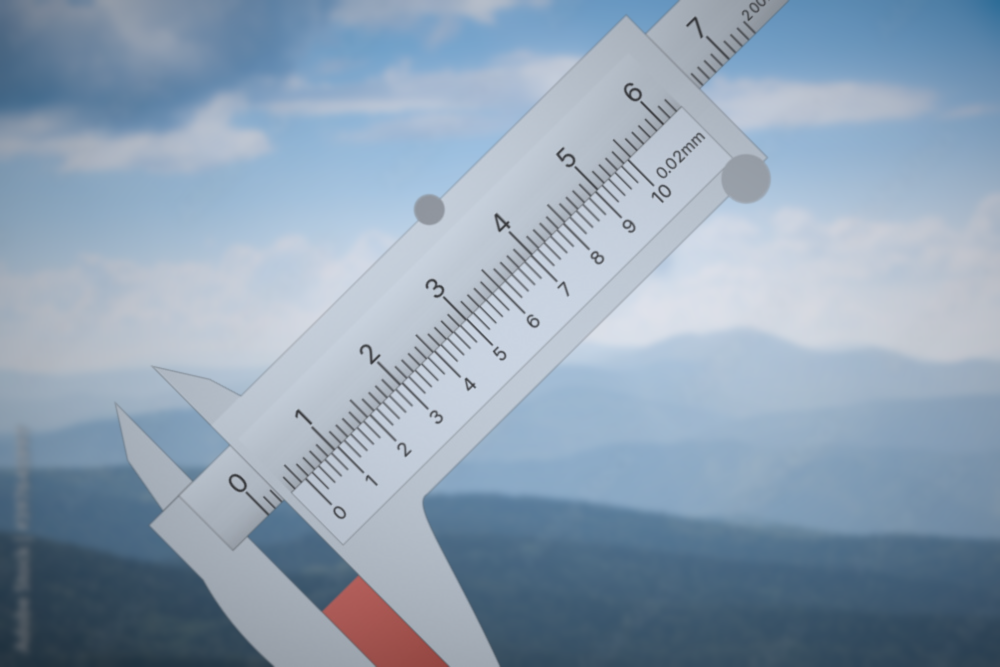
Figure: 5.6mm
